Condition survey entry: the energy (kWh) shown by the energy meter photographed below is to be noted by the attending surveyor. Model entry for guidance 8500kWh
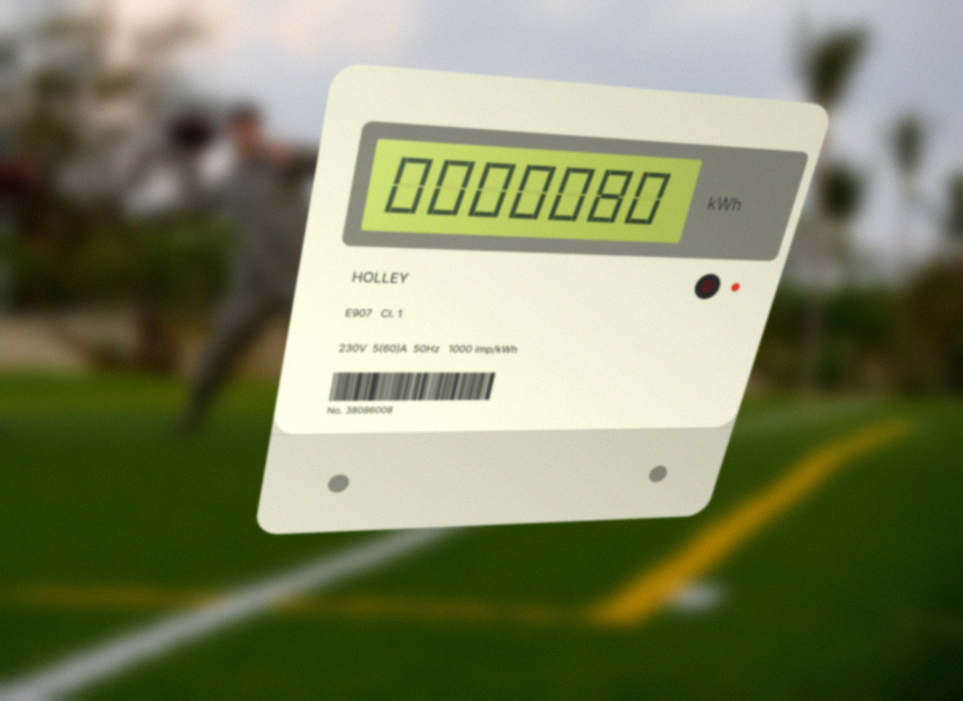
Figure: 80kWh
